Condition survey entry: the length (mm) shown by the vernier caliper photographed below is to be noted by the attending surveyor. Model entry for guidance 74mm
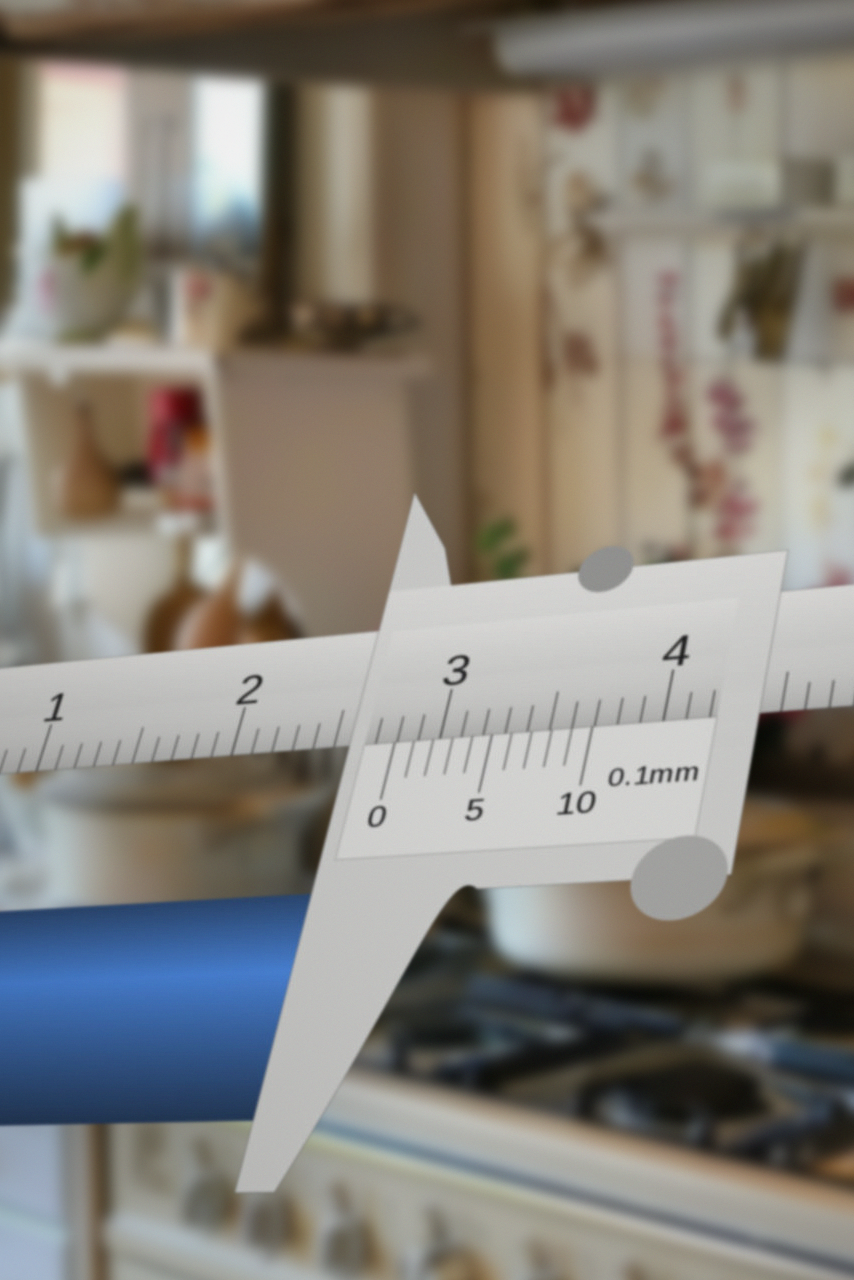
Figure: 27.9mm
